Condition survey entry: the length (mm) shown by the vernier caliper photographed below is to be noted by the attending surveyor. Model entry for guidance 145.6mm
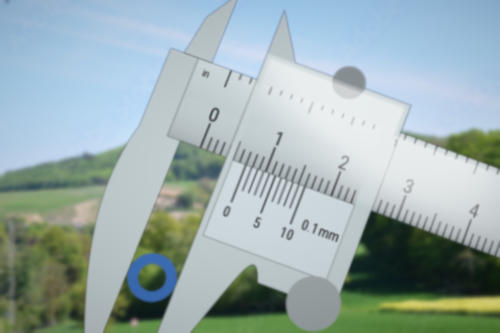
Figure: 7.0mm
